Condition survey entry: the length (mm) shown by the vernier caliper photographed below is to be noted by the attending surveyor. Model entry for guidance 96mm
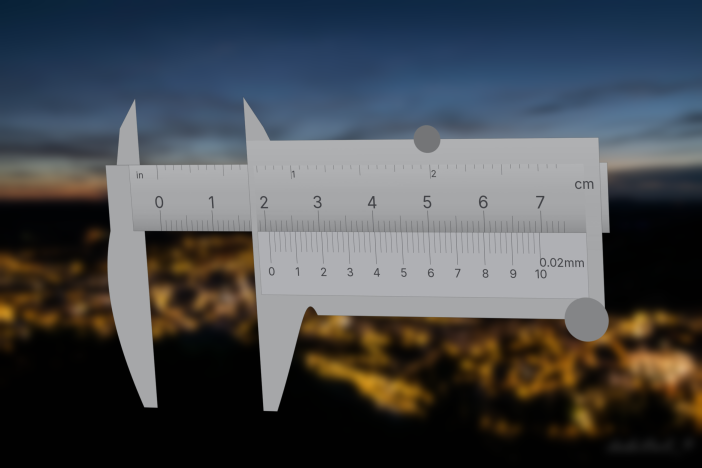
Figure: 20.6mm
